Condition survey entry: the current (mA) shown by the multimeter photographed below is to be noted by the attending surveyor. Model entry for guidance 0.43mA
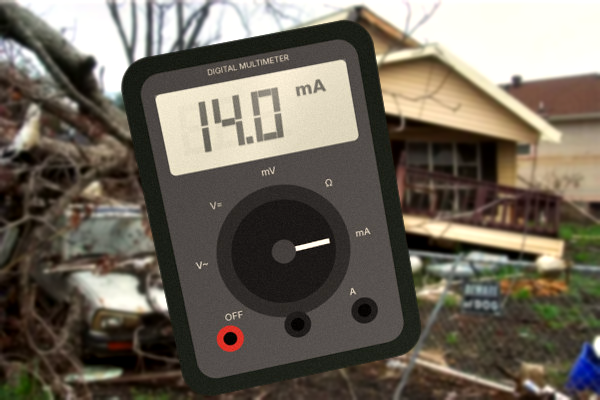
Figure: 14.0mA
